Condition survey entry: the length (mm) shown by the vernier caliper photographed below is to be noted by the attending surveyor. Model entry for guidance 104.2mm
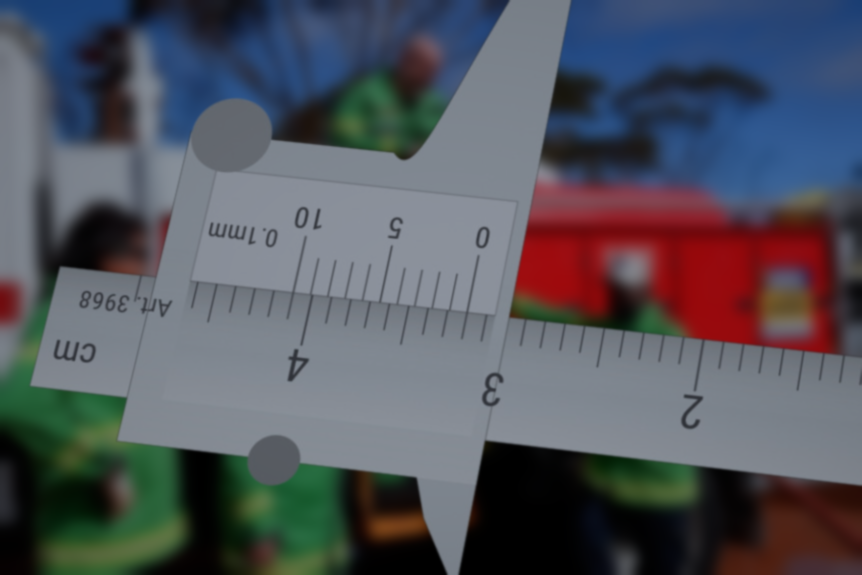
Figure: 32.0mm
